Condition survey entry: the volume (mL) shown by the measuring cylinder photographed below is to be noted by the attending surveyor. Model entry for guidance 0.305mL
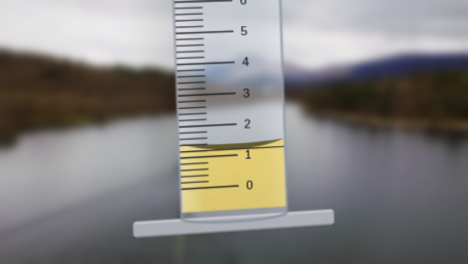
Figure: 1.2mL
